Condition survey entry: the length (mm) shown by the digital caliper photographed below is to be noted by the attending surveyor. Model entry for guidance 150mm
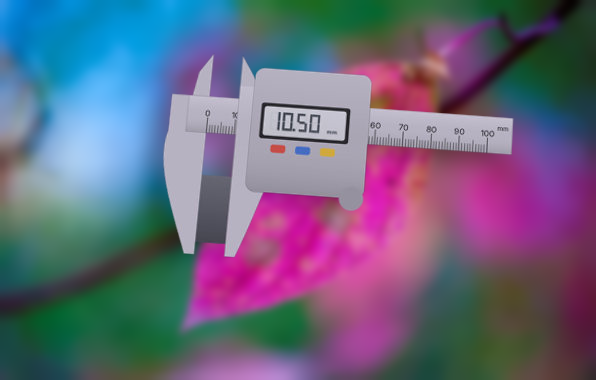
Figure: 10.50mm
